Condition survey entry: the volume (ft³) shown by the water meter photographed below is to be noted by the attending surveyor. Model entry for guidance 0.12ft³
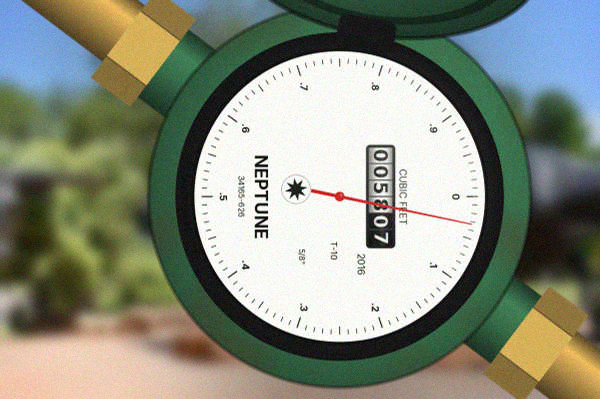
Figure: 5807.03ft³
